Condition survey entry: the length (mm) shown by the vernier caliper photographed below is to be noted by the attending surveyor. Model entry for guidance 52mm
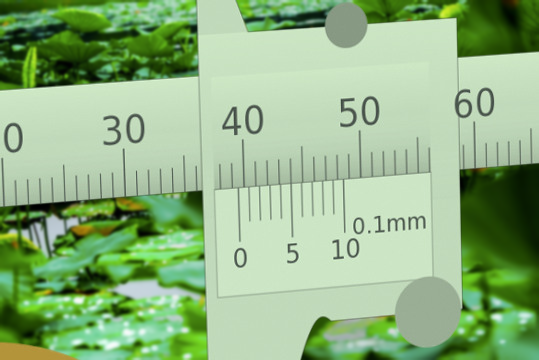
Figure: 39.5mm
